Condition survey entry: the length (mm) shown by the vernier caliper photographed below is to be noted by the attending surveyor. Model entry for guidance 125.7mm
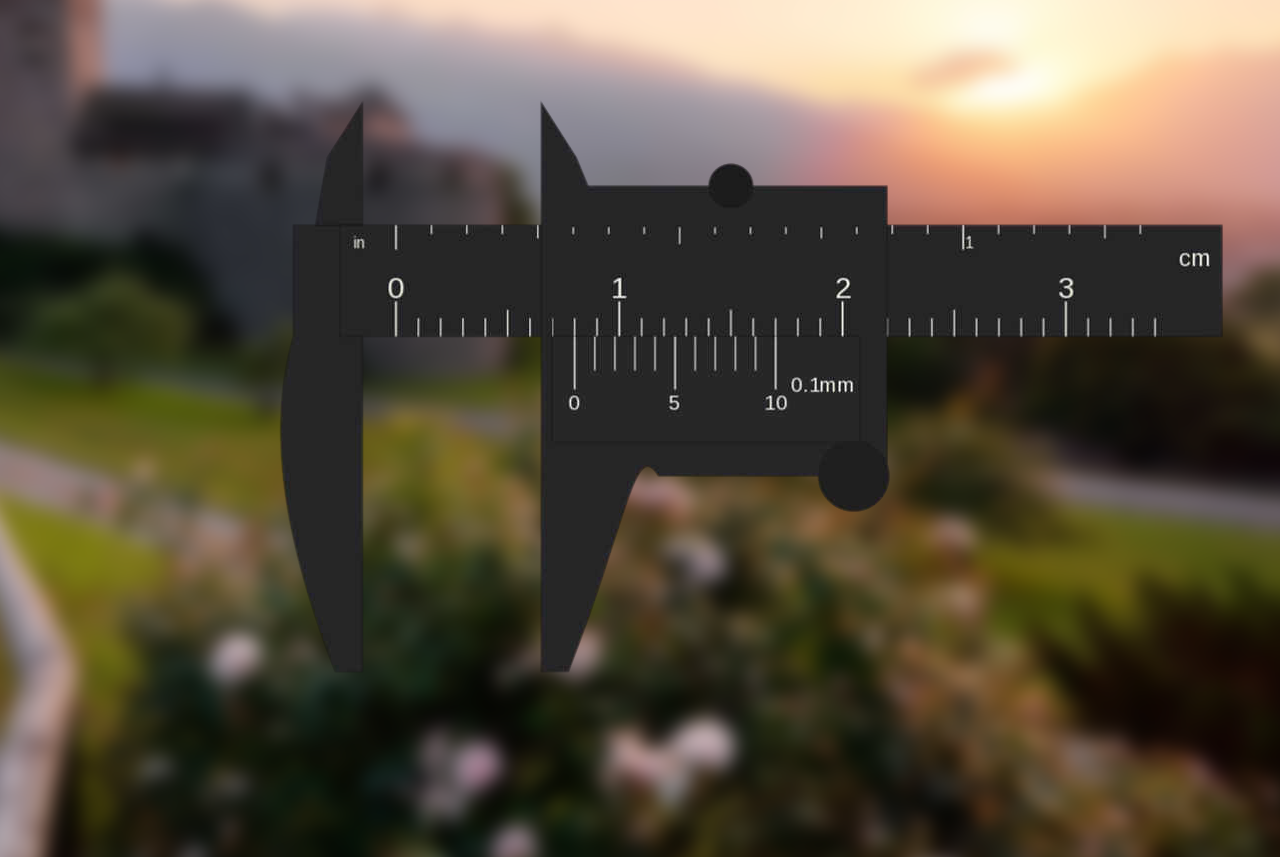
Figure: 8.0mm
